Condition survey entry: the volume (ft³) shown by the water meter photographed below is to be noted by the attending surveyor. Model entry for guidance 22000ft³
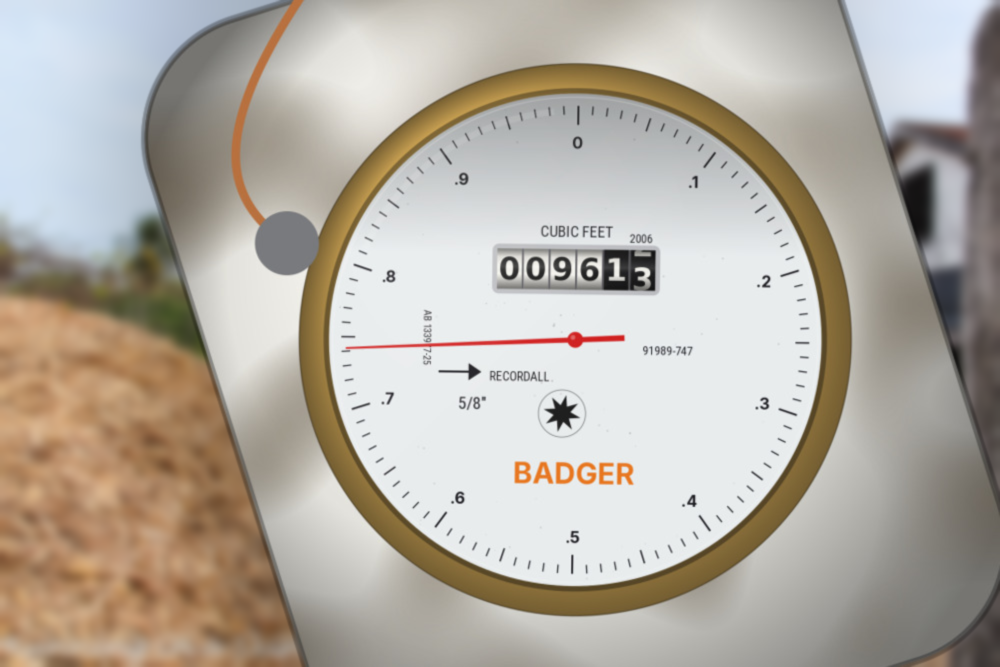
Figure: 9612.74ft³
